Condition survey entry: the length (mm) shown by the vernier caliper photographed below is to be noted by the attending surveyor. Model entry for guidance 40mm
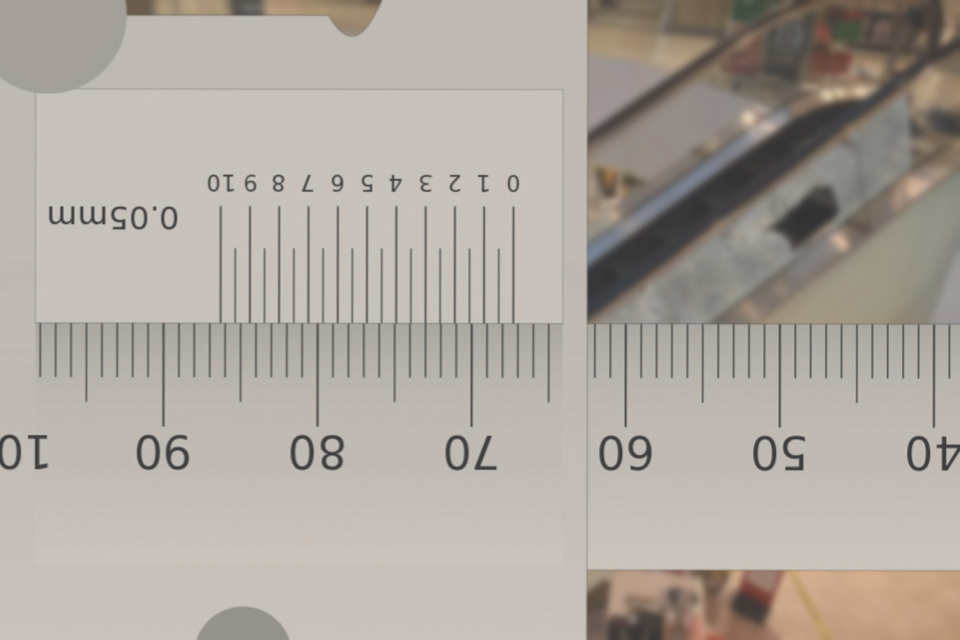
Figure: 67.3mm
